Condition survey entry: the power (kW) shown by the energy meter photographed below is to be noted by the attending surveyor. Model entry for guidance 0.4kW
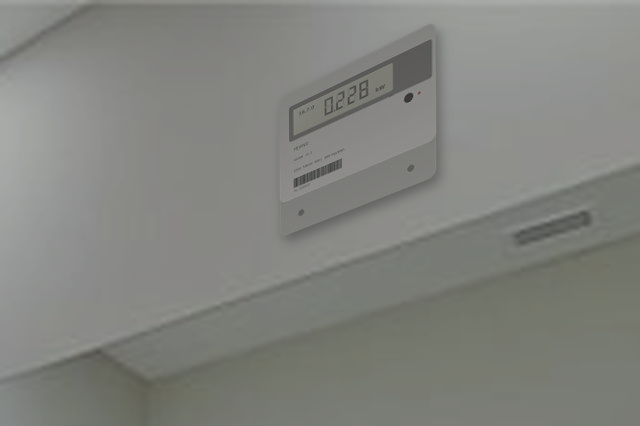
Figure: 0.228kW
